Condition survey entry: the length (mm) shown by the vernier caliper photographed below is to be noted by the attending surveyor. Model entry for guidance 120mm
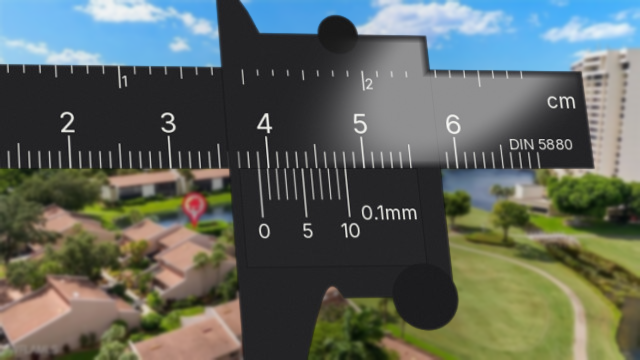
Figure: 39.0mm
